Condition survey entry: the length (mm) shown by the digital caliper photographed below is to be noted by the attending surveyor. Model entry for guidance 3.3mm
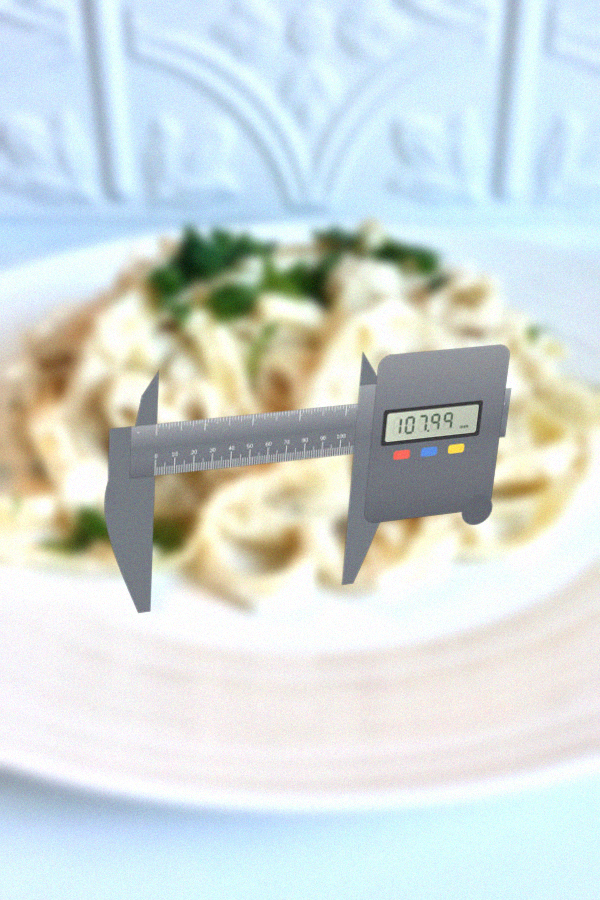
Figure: 107.99mm
